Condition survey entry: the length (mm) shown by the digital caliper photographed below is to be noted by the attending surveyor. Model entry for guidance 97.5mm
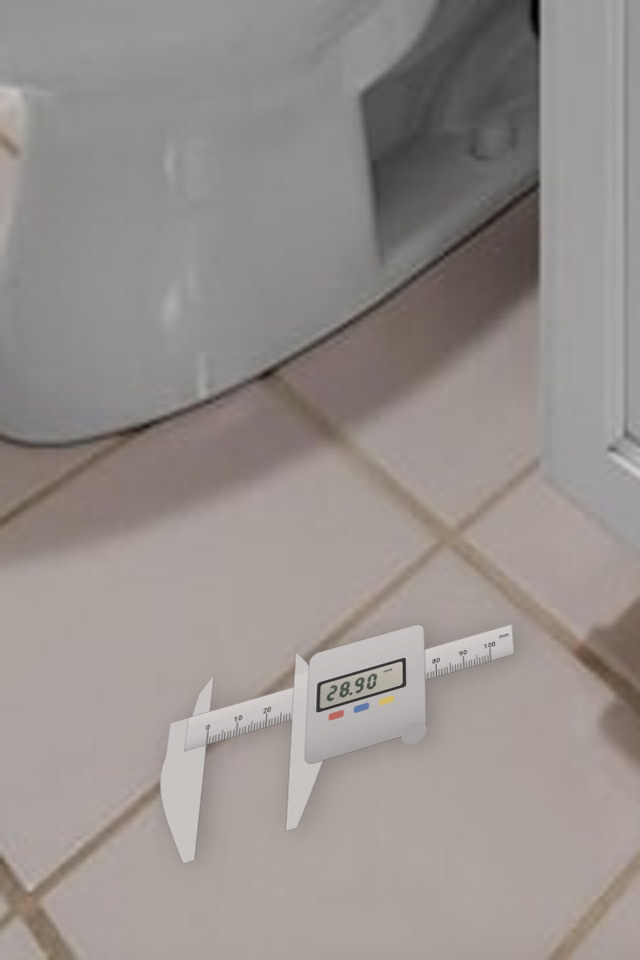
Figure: 28.90mm
